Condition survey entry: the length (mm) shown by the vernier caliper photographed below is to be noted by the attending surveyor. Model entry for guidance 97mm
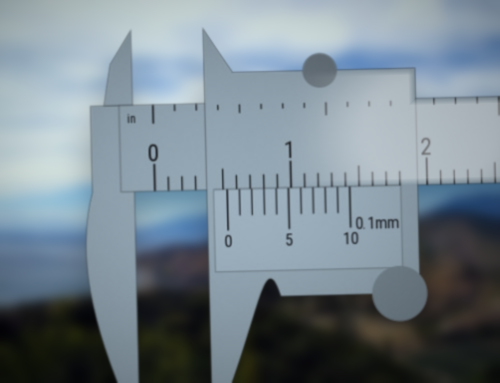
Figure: 5.3mm
